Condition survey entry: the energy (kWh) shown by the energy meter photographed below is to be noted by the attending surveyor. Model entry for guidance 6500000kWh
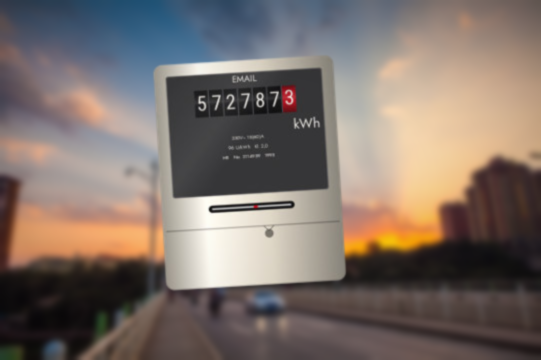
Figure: 572787.3kWh
